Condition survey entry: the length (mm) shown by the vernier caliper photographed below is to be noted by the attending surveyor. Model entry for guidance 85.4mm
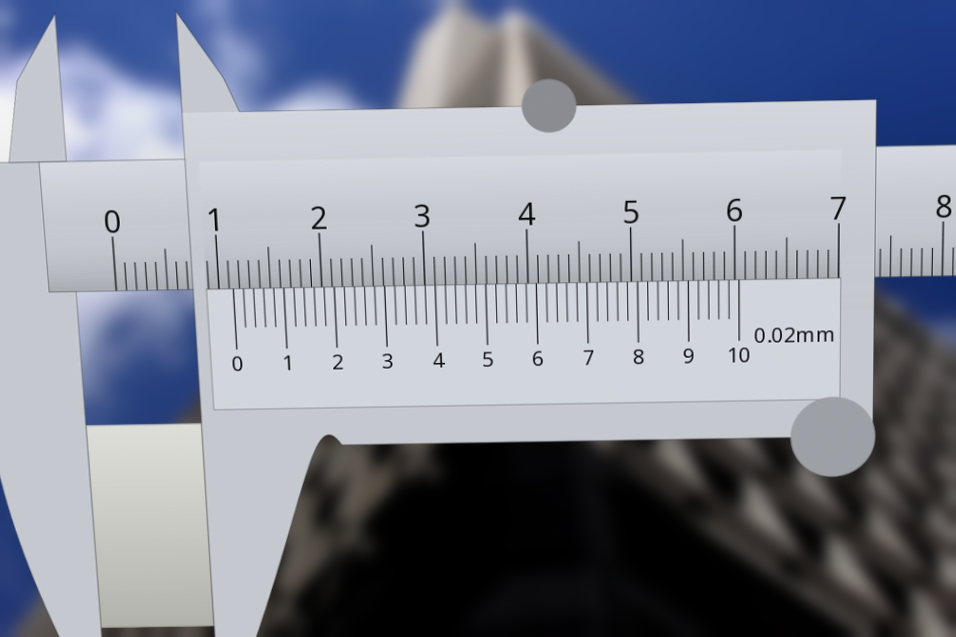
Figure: 11.4mm
